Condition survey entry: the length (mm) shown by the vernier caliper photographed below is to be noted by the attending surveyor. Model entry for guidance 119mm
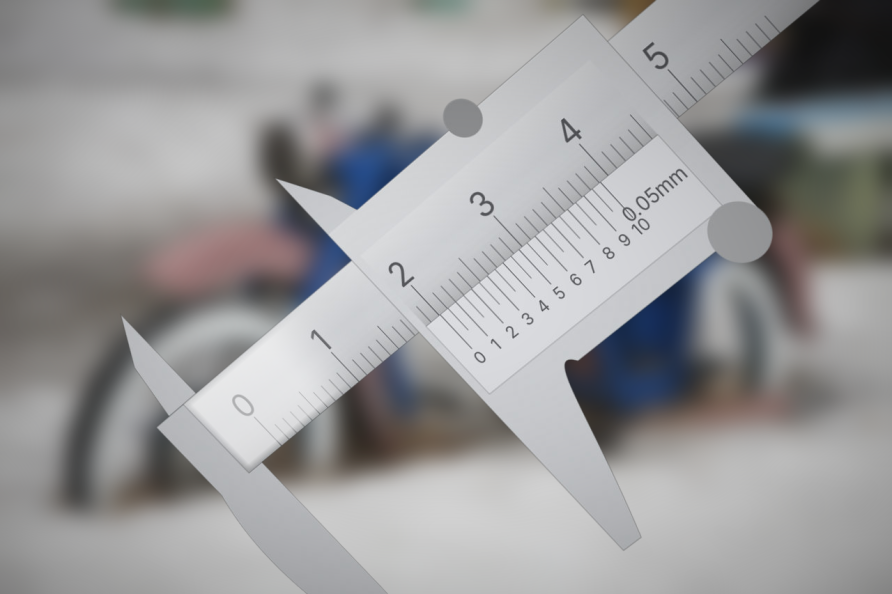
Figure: 20.1mm
